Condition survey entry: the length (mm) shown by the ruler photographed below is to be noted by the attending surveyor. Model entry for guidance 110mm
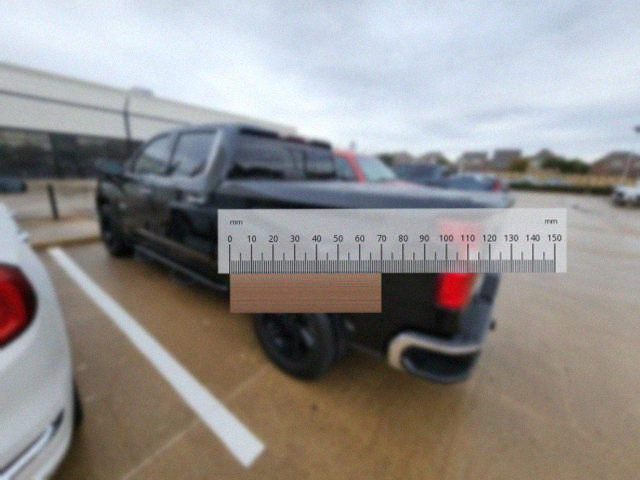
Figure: 70mm
